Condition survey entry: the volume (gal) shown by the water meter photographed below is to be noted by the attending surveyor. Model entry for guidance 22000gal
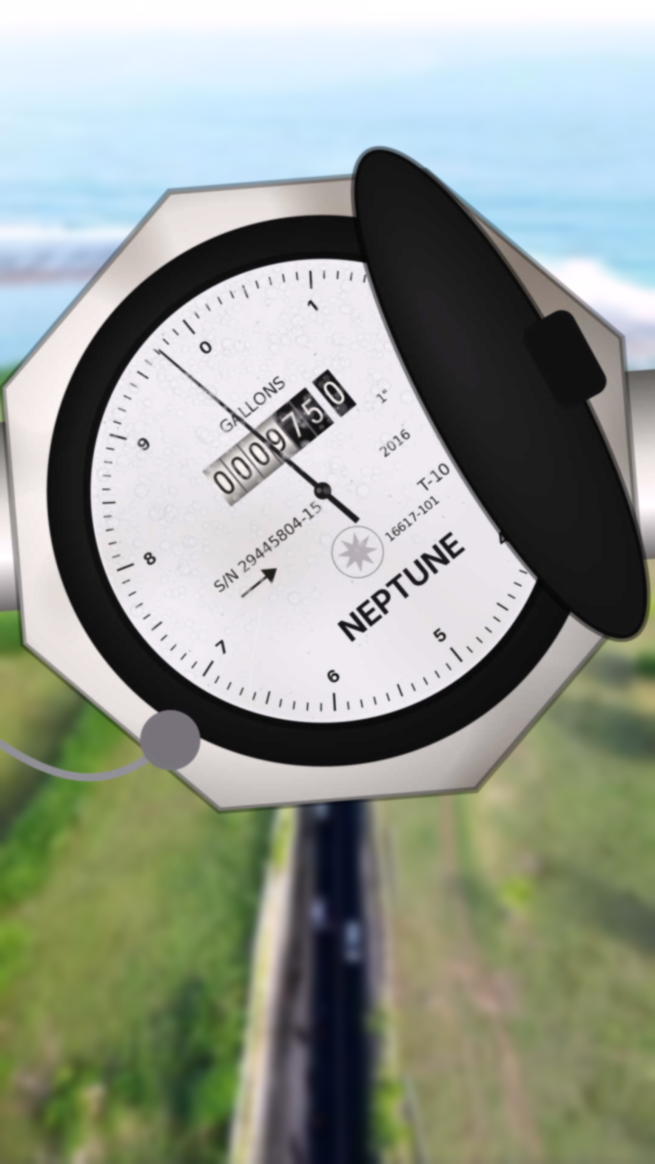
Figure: 9749.7gal
